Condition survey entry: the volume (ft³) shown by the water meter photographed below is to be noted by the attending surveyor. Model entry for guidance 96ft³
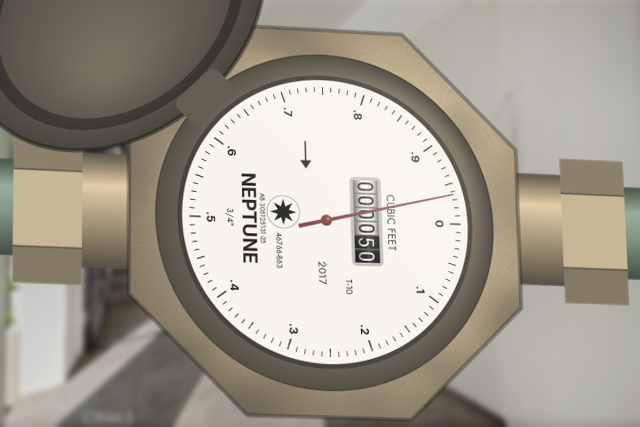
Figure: 49.96ft³
